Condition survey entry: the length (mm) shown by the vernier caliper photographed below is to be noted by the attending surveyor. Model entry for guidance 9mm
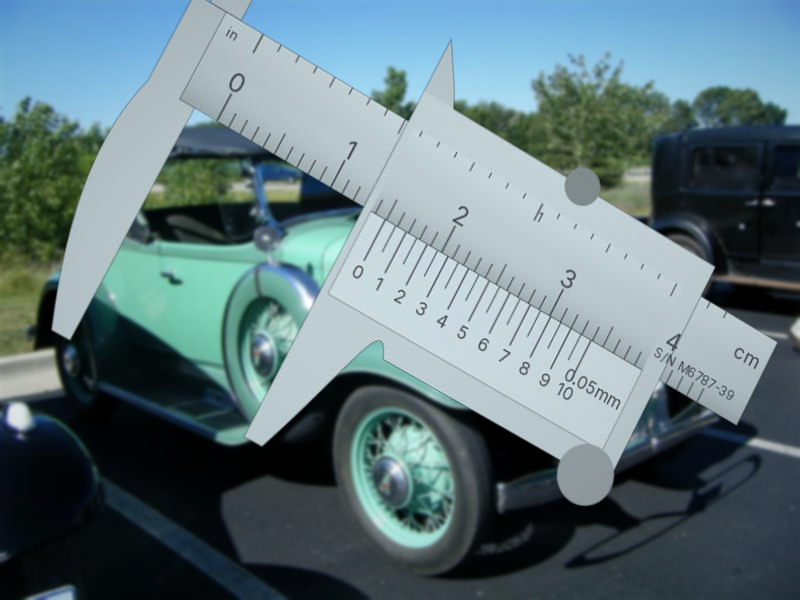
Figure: 14.9mm
